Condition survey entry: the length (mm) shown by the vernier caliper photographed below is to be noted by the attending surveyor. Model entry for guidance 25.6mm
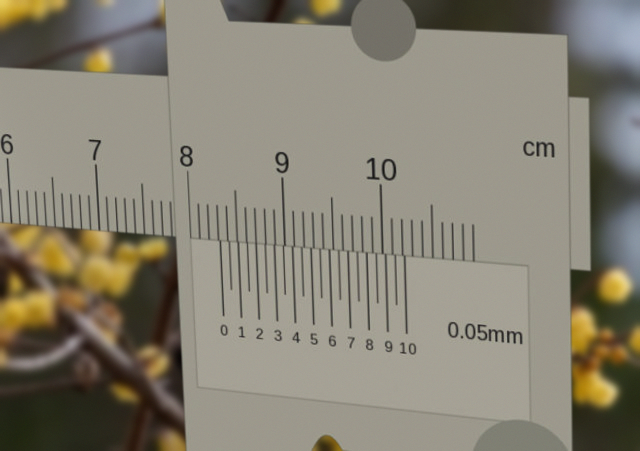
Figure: 83.2mm
